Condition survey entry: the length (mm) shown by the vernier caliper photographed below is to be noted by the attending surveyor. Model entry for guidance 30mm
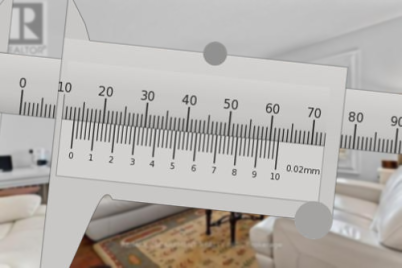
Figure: 13.0mm
